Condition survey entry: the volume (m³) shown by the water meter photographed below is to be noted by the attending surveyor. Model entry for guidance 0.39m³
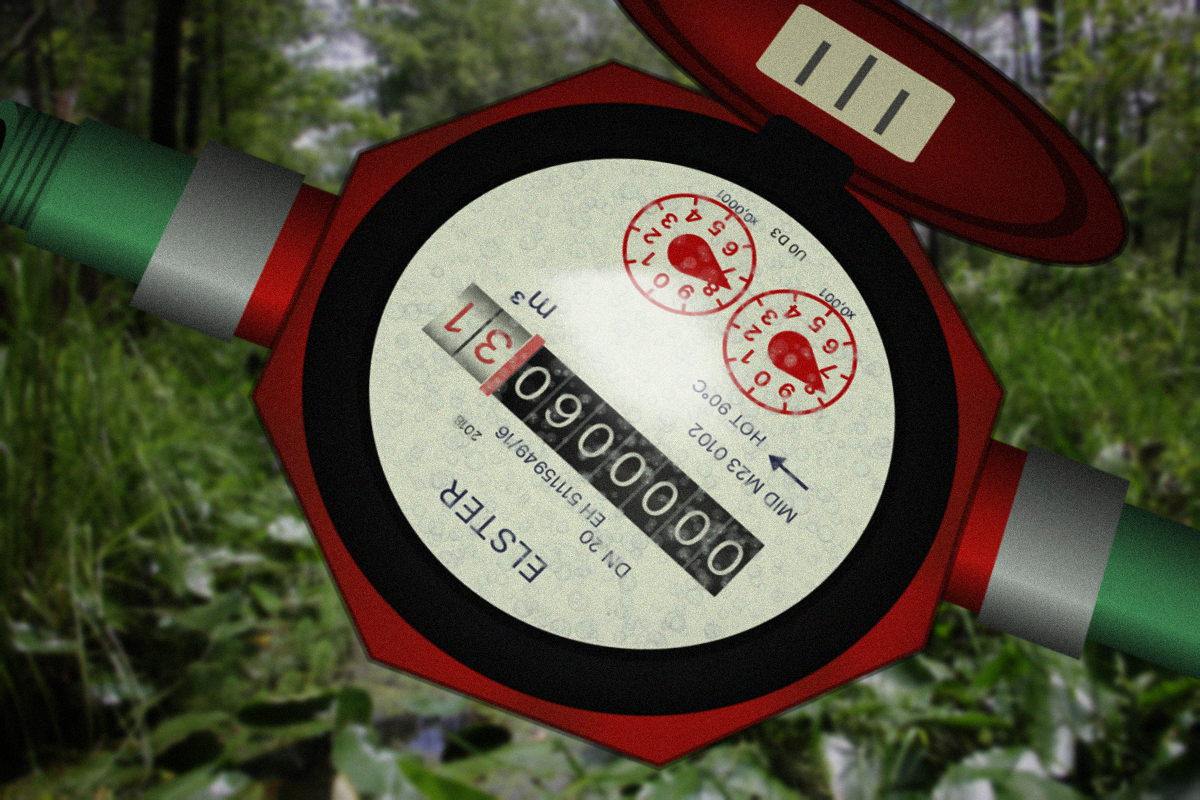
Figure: 60.3177m³
